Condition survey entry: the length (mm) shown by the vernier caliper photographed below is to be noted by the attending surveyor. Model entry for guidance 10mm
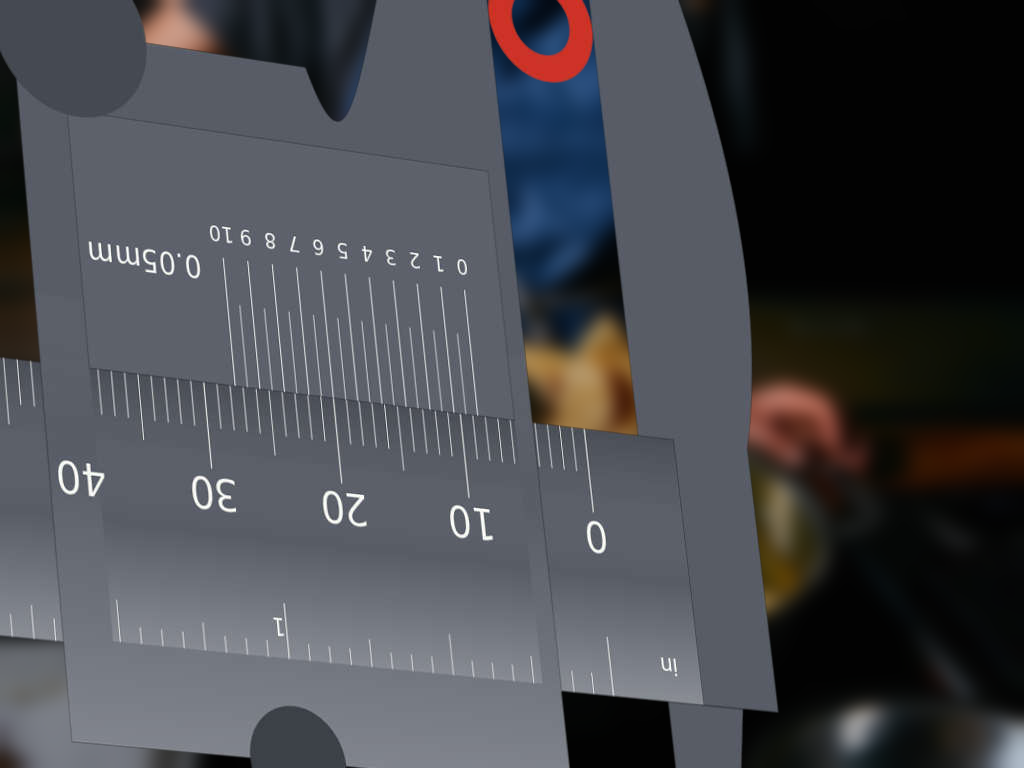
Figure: 8.6mm
